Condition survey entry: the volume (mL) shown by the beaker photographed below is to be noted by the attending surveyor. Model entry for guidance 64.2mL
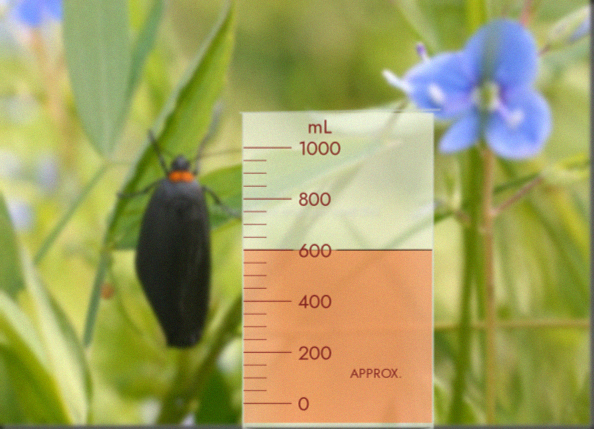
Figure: 600mL
